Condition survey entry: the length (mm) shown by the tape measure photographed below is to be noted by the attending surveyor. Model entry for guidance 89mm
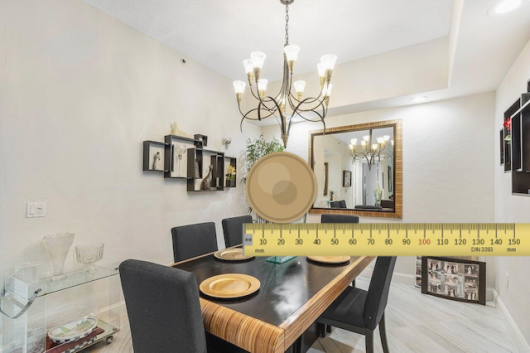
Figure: 40mm
